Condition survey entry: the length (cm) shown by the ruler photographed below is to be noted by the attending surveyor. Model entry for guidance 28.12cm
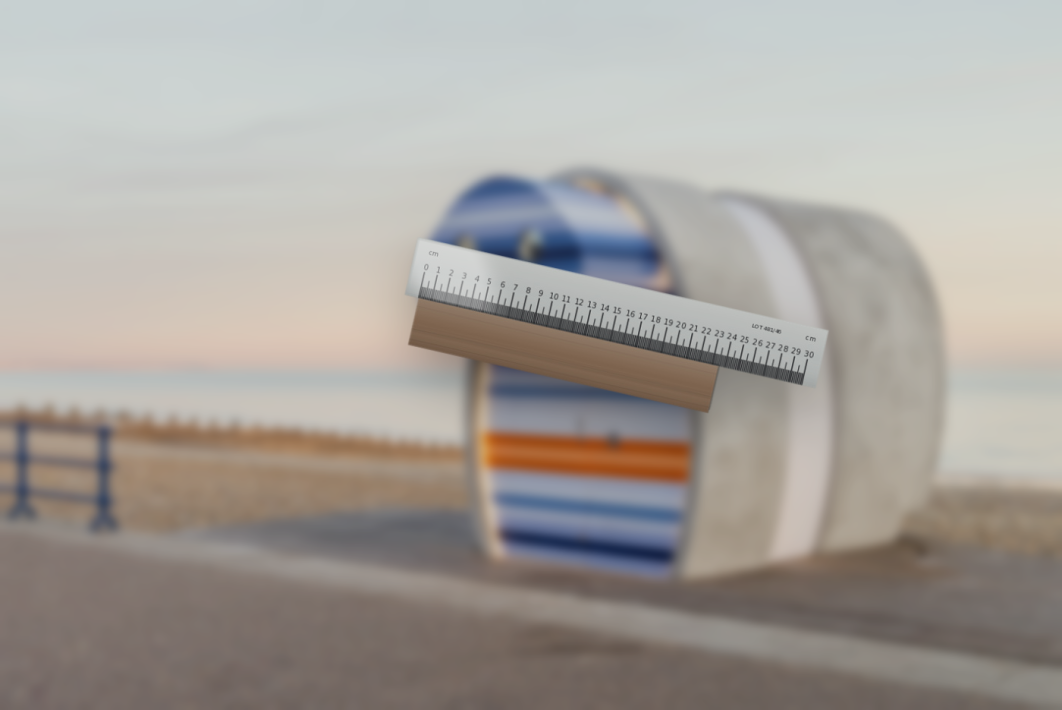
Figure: 23.5cm
